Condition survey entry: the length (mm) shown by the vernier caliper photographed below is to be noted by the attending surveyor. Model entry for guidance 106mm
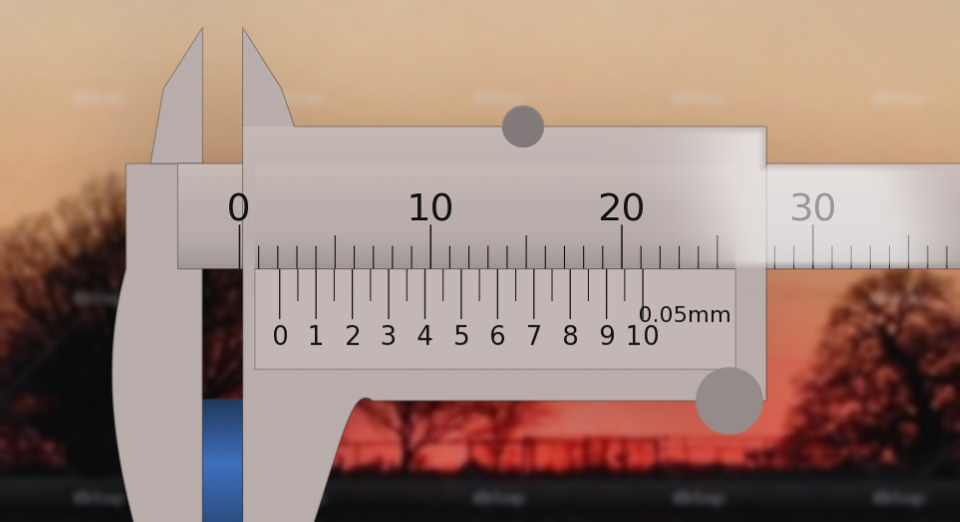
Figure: 2.1mm
